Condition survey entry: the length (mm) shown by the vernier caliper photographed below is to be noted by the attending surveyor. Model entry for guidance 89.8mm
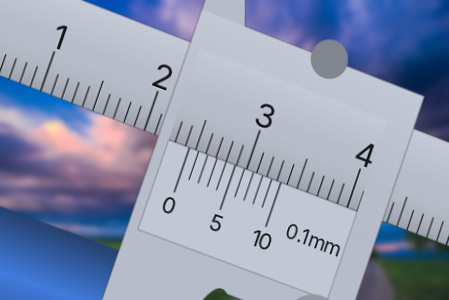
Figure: 24.4mm
